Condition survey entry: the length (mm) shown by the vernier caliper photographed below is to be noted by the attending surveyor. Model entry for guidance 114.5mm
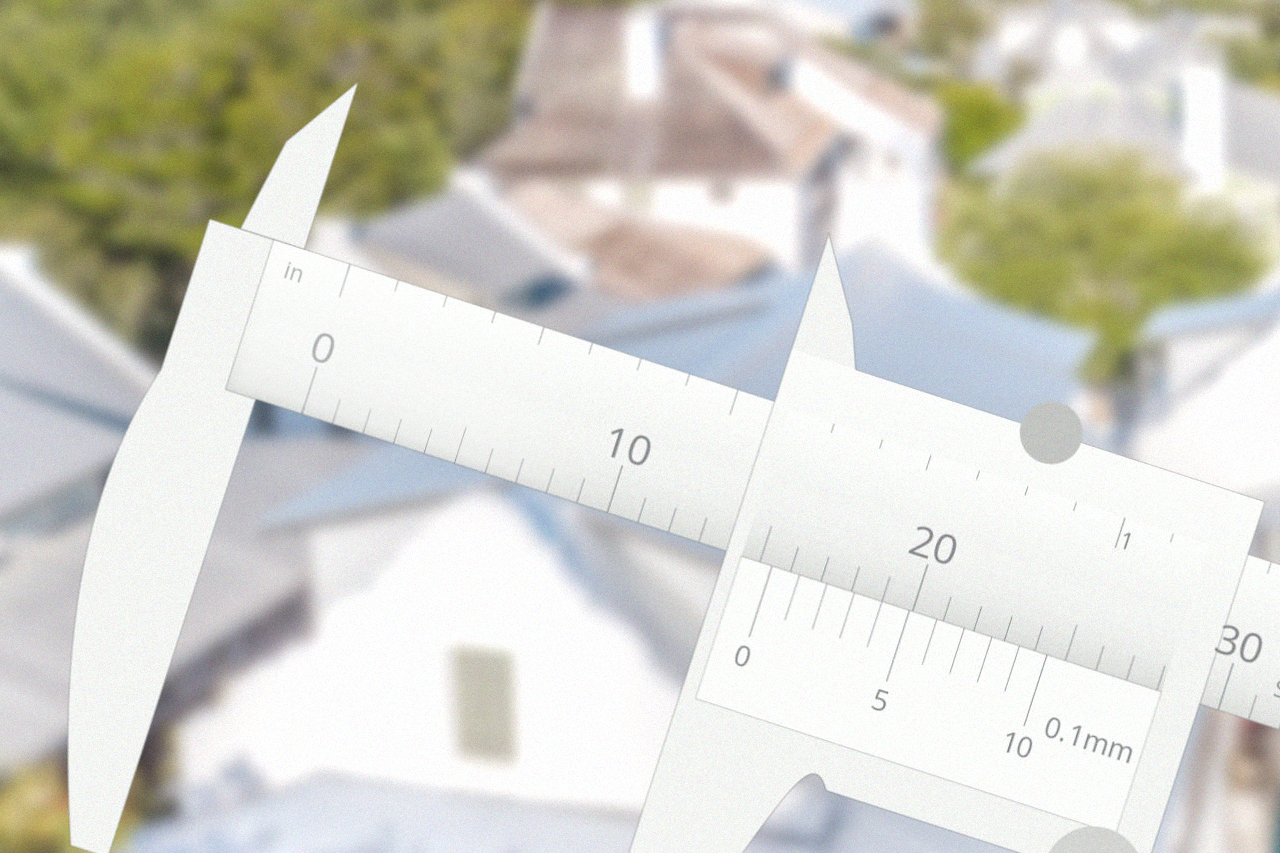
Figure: 15.4mm
